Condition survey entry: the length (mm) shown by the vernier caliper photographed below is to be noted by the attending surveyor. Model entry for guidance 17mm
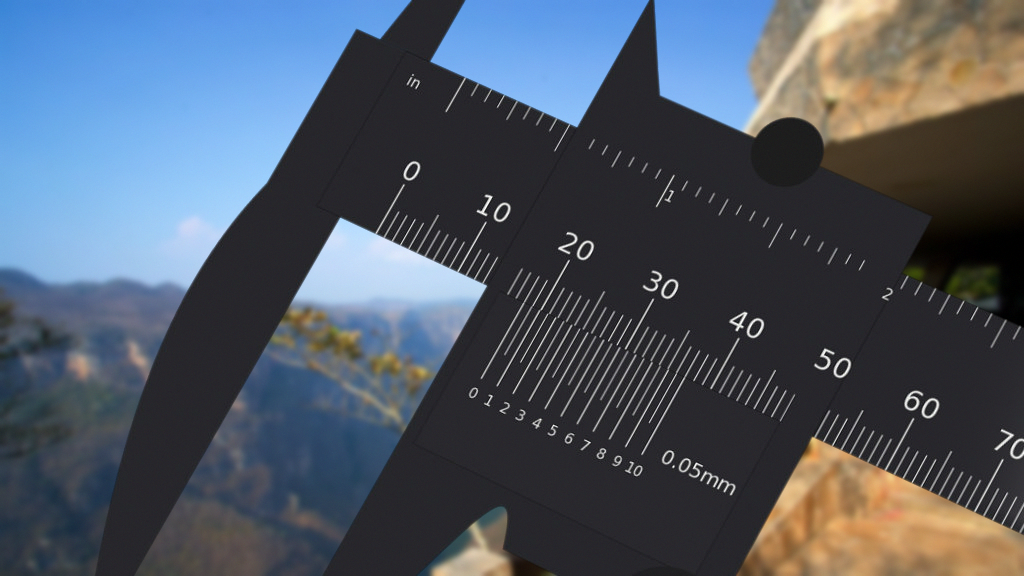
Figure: 18.0mm
